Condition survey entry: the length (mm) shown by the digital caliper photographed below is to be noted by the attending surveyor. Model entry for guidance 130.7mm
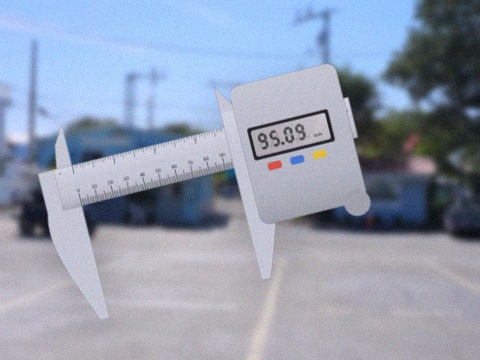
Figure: 95.09mm
